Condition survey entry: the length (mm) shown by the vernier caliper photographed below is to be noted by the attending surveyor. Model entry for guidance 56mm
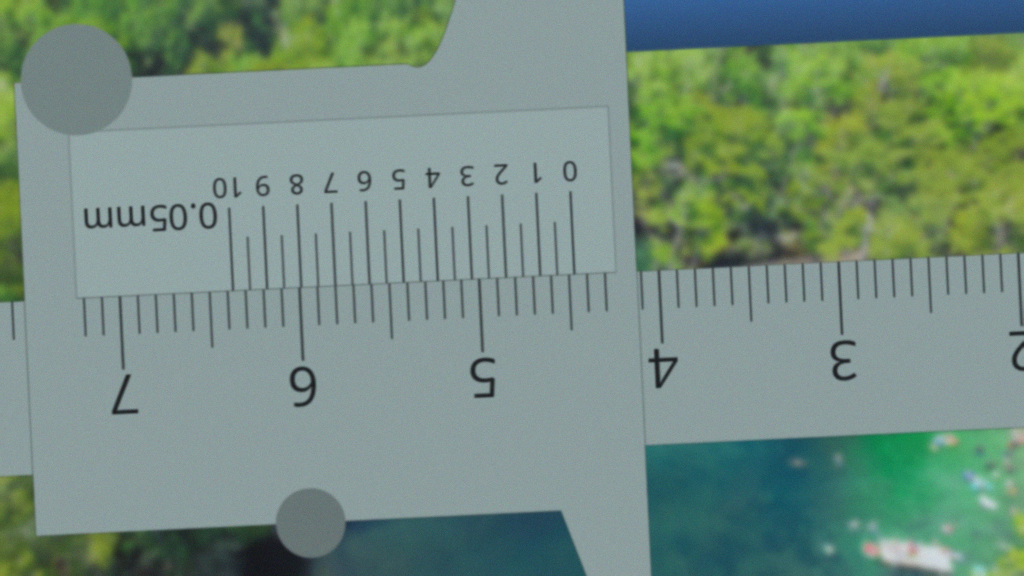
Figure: 44.7mm
